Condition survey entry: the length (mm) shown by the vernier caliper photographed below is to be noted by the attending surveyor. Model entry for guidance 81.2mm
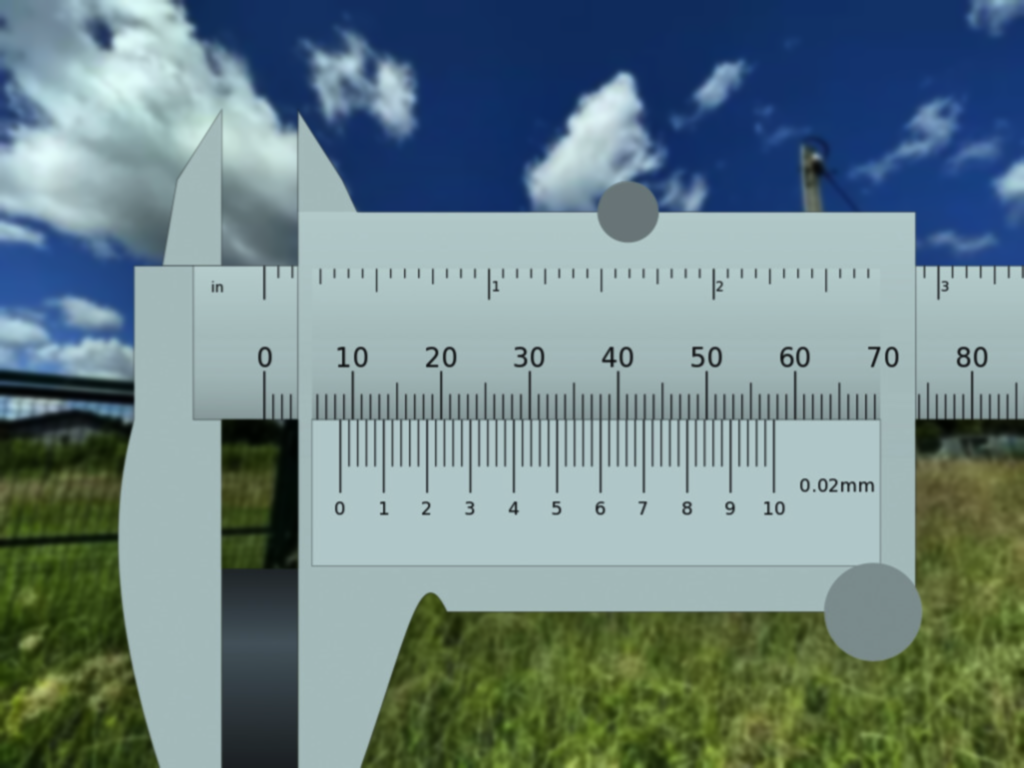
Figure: 8.6mm
